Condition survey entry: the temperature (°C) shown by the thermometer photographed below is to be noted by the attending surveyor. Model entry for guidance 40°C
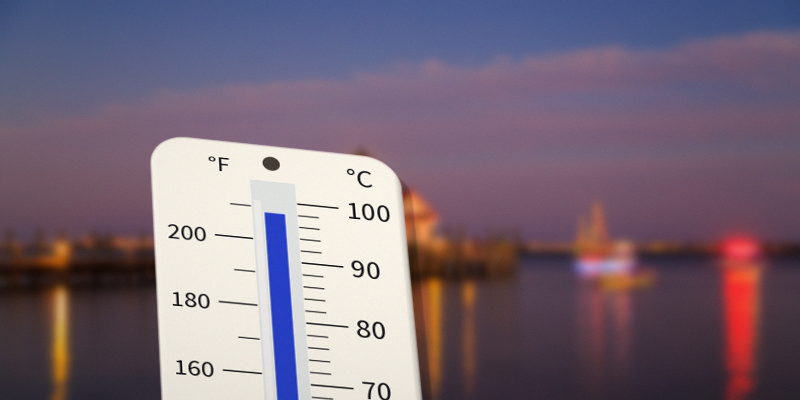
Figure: 98°C
